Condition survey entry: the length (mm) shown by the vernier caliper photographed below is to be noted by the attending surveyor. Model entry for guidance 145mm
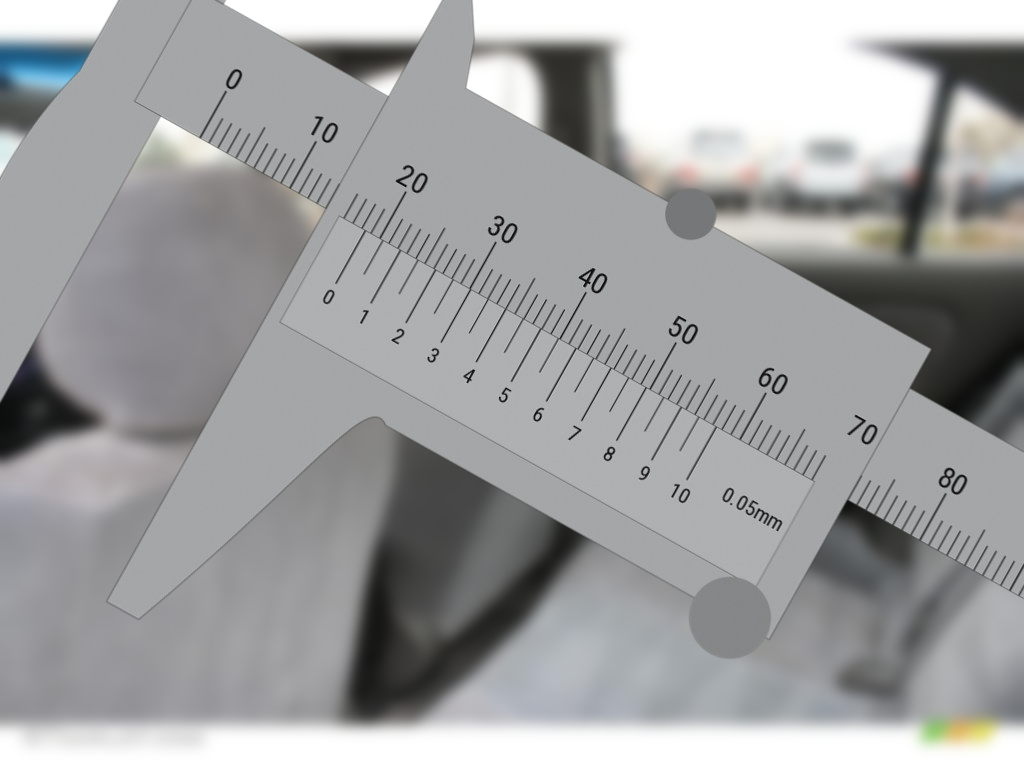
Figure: 18.4mm
